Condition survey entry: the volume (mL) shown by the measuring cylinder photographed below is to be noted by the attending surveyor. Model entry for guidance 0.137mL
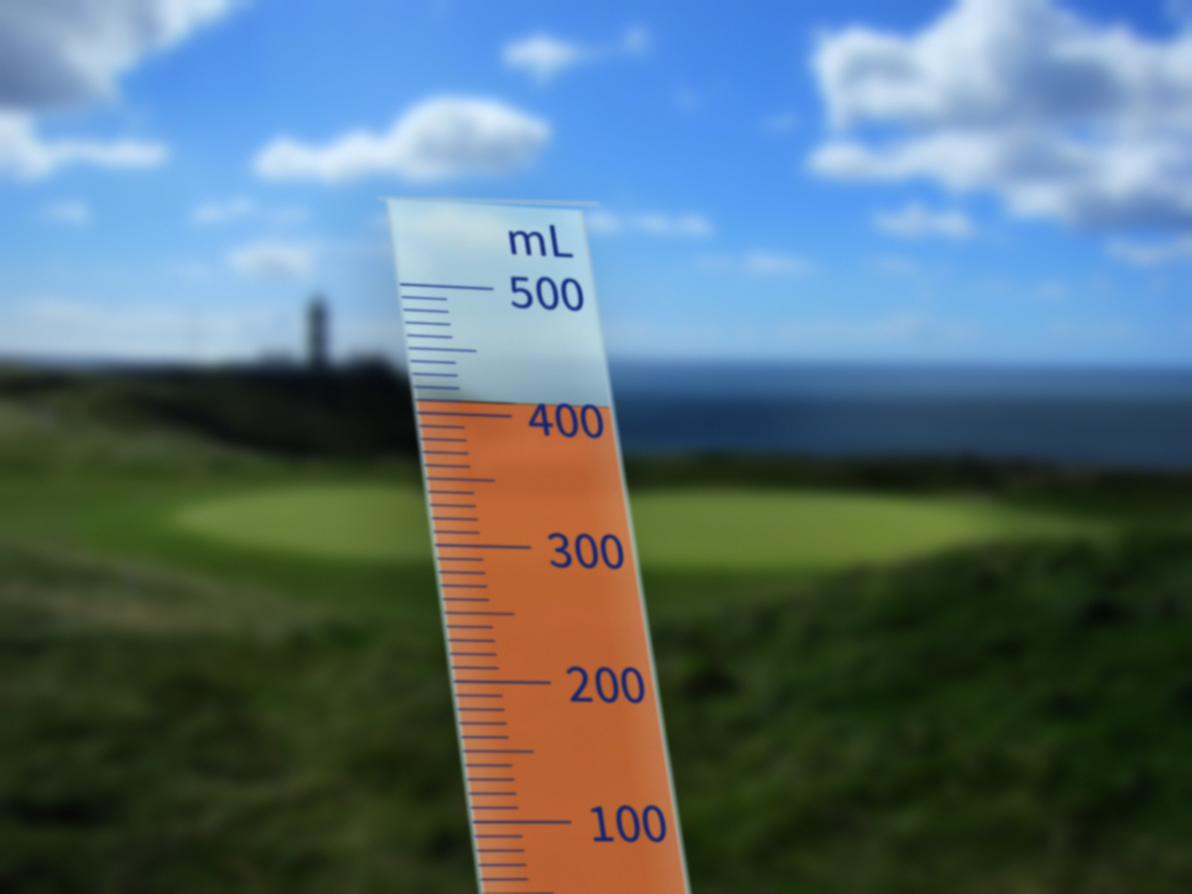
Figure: 410mL
